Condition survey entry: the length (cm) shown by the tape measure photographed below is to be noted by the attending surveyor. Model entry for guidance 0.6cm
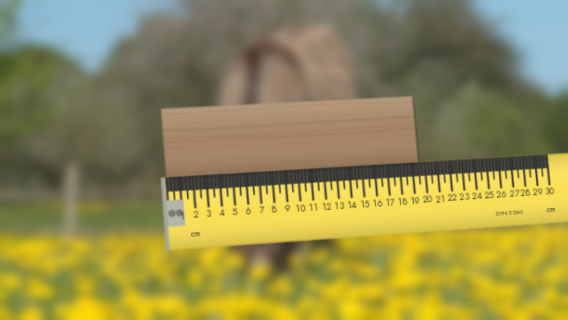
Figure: 19.5cm
